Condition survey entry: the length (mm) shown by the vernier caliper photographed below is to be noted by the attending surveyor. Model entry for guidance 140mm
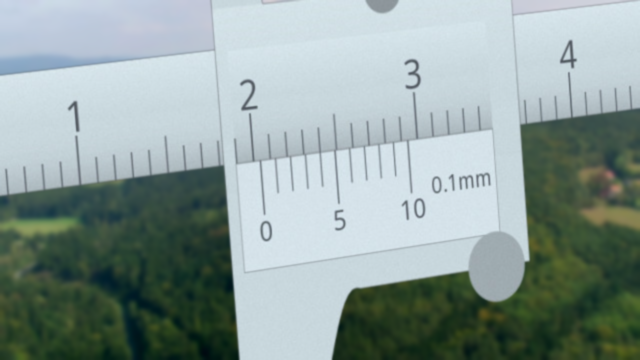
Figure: 20.4mm
